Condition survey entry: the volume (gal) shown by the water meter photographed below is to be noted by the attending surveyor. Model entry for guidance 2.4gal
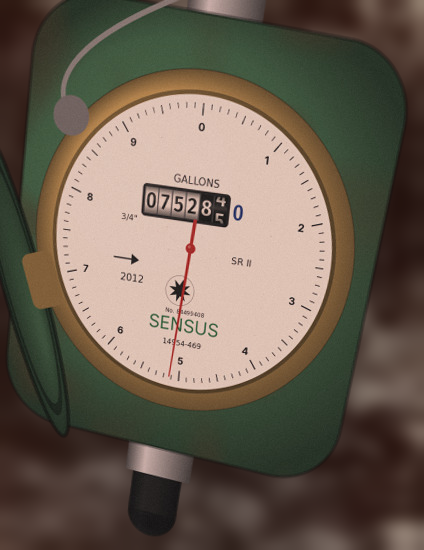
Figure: 752845.1gal
